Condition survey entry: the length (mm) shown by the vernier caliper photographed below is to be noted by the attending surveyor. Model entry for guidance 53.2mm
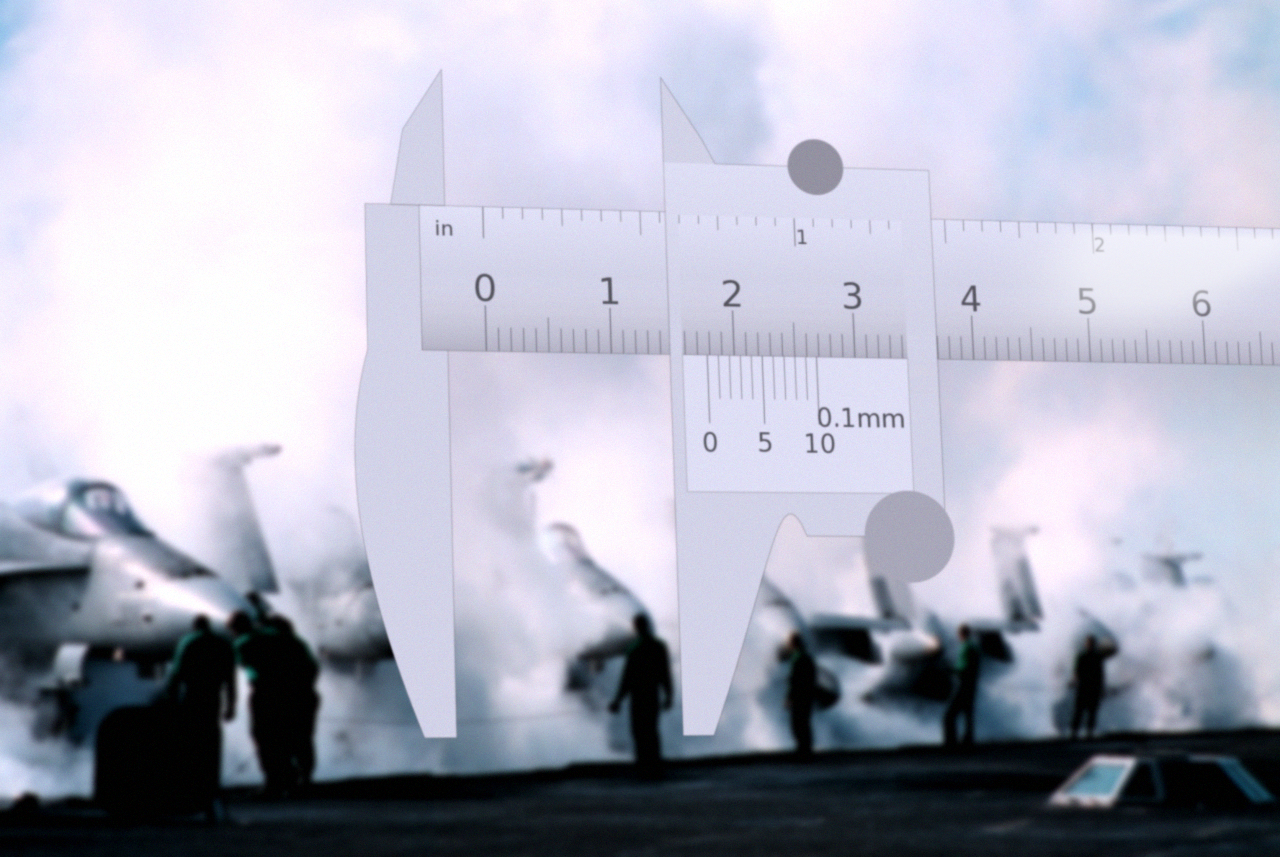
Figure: 17.8mm
